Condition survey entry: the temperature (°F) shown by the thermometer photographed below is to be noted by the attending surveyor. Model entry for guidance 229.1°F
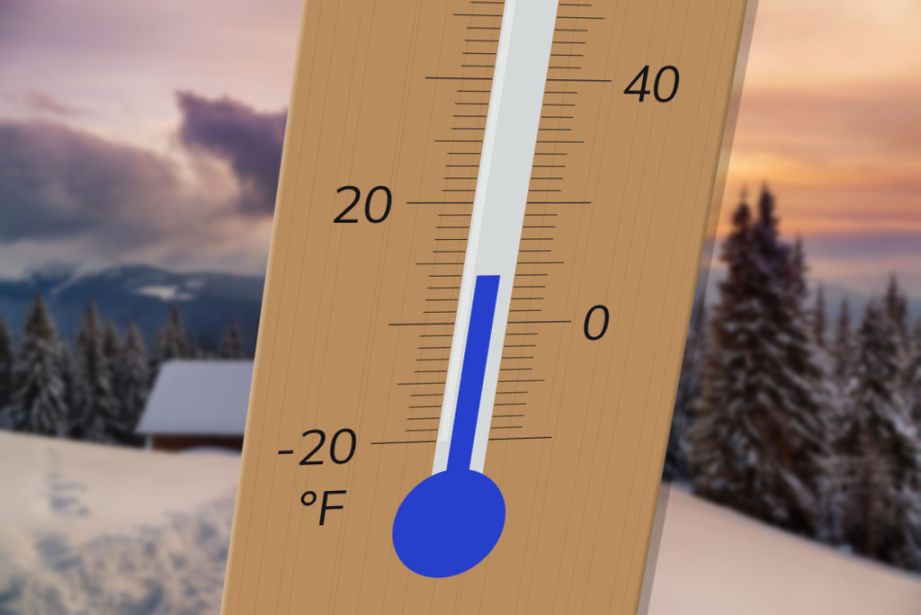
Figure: 8°F
